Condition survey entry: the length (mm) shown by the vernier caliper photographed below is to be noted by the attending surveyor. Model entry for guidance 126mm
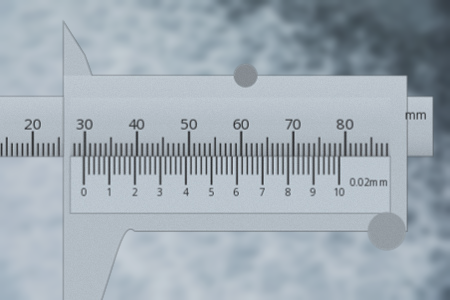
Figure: 29.8mm
